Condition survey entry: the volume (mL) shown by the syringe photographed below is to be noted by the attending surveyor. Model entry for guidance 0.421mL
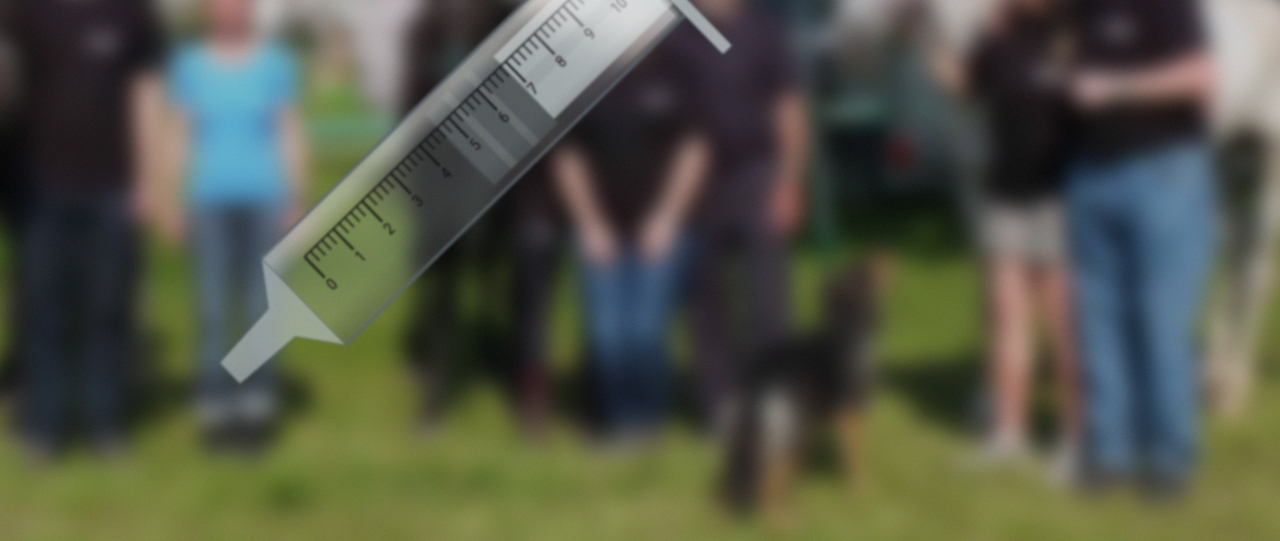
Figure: 4.6mL
